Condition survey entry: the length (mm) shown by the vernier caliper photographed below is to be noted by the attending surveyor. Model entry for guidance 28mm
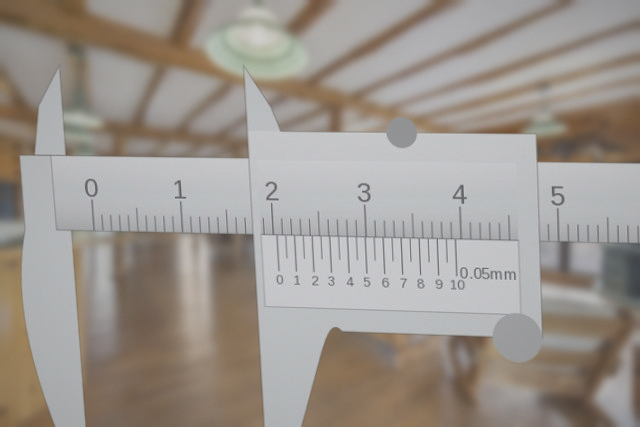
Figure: 20.4mm
